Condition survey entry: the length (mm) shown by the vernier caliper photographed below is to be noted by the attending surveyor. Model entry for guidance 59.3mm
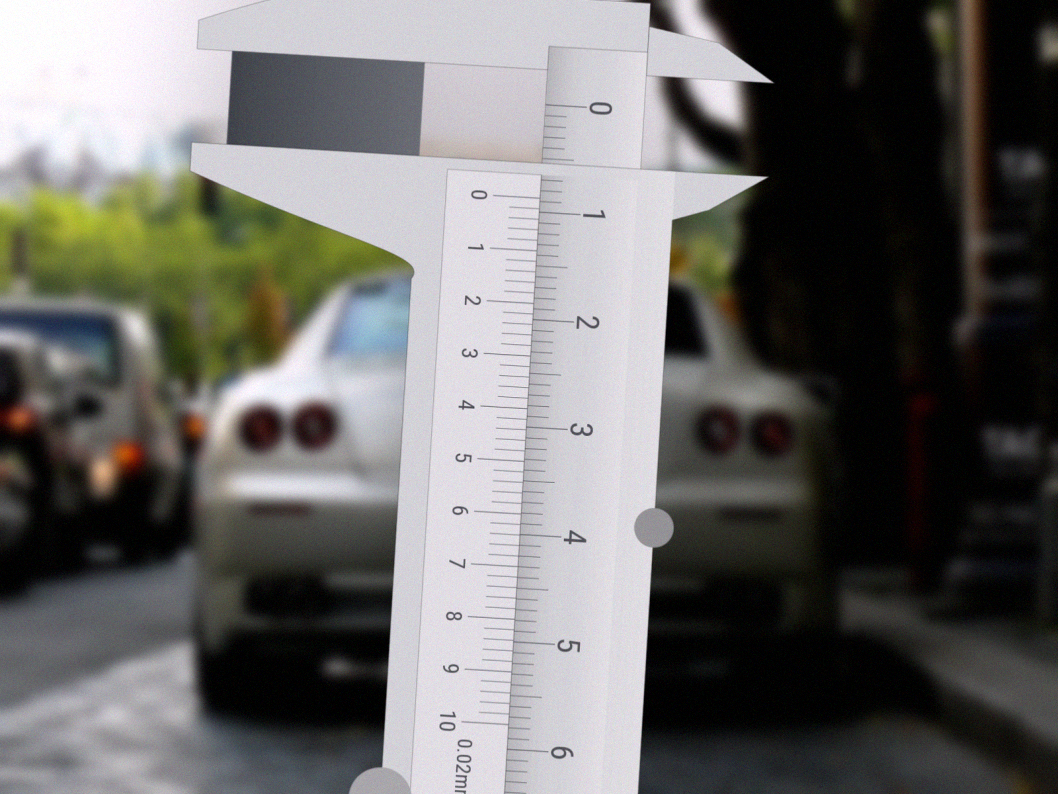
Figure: 8.7mm
